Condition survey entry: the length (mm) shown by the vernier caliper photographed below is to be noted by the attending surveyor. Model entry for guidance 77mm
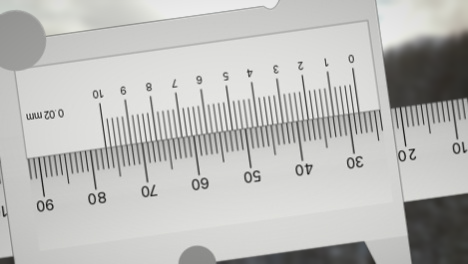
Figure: 28.0mm
